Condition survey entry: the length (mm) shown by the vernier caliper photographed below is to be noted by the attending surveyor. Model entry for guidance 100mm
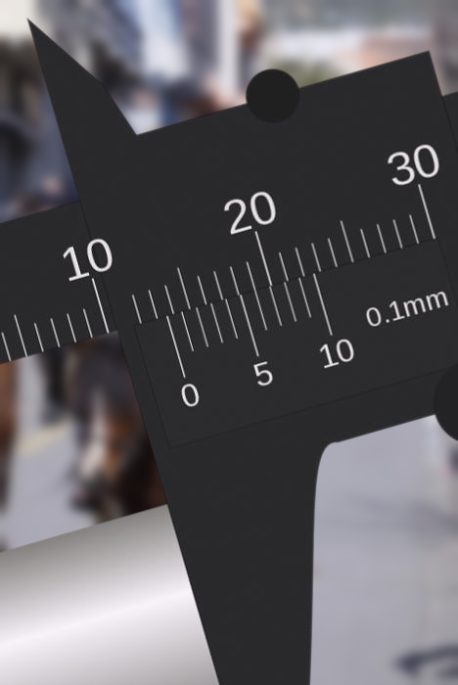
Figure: 13.6mm
